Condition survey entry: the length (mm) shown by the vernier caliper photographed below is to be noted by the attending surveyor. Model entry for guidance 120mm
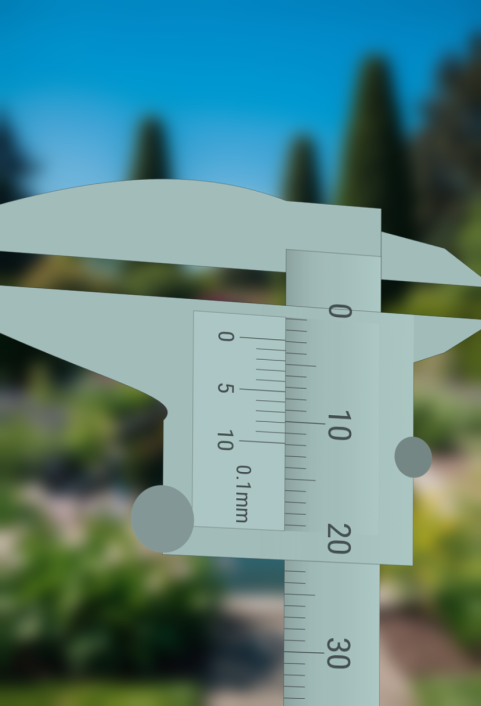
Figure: 2.9mm
